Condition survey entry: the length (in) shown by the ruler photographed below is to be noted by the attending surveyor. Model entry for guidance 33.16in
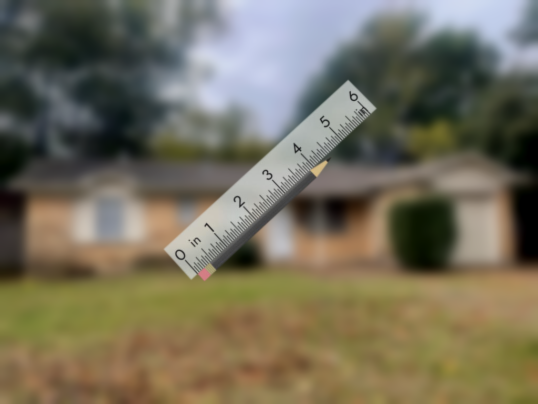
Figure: 4.5in
